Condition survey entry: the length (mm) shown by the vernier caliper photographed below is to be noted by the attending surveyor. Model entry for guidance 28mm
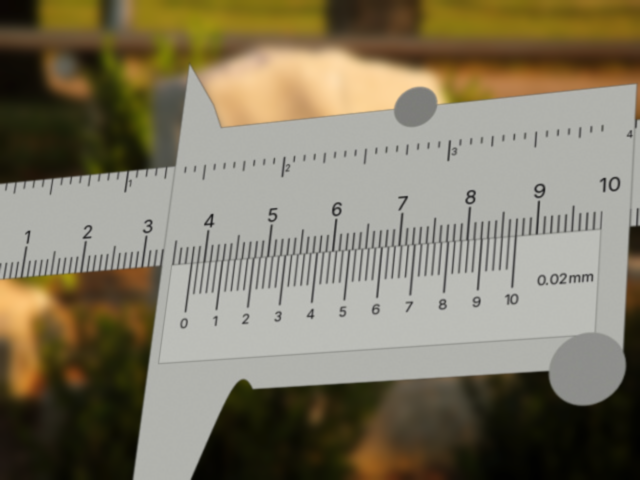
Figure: 38.0mm
